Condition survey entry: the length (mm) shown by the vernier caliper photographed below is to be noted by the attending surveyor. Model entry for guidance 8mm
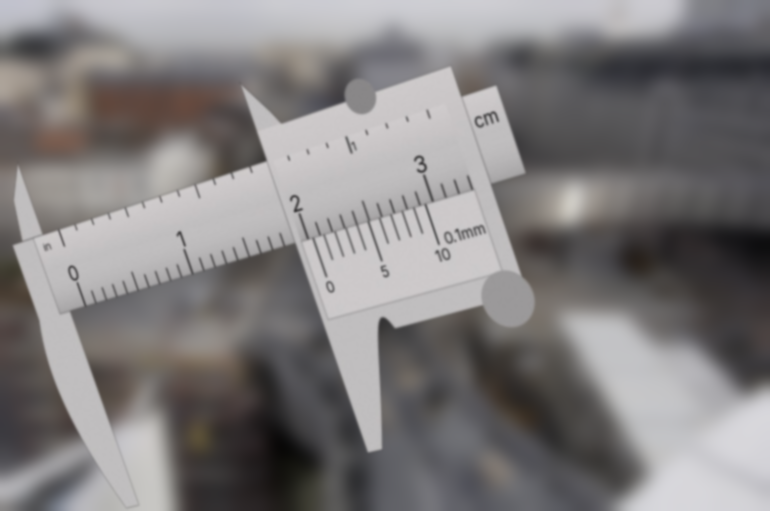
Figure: 20.4mm
